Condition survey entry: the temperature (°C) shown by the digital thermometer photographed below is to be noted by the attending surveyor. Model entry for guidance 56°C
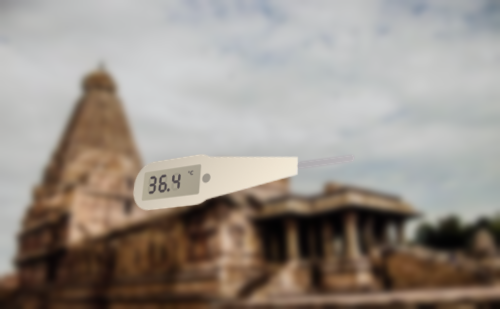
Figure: 36.4°C
